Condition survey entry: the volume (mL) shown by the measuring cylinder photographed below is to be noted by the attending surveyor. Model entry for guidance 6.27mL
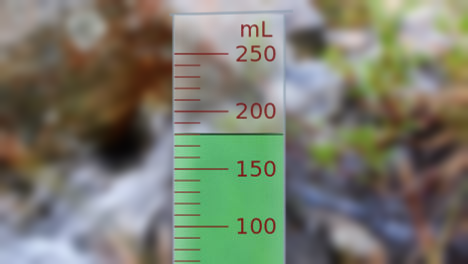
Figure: 180mL
